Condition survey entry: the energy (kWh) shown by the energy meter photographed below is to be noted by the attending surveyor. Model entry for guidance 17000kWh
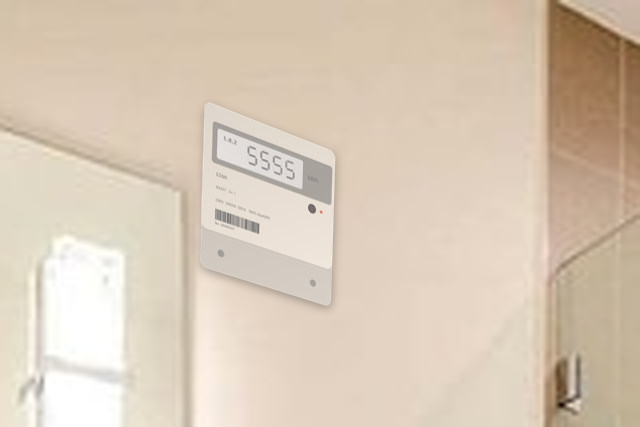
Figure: 5555kWh
